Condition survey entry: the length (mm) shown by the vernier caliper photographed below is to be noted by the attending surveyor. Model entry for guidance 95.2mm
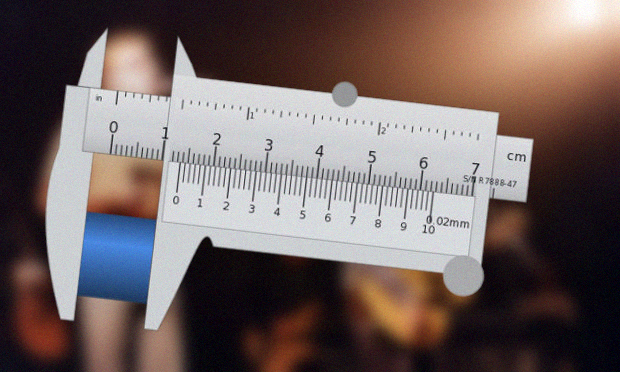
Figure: 13.5mm
